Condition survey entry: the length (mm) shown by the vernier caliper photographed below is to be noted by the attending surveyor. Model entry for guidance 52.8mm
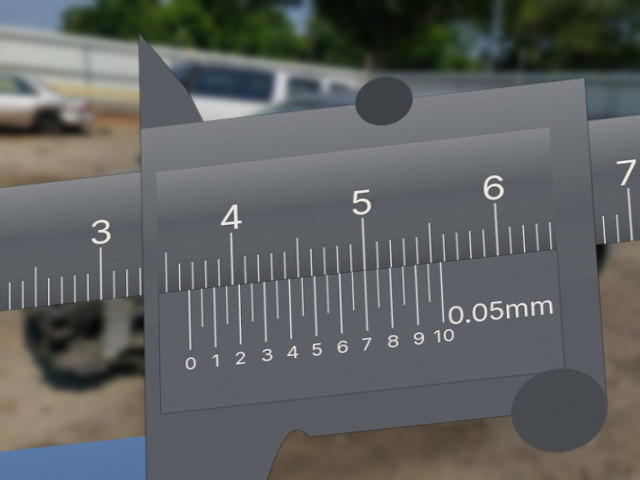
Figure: 36.7mm
